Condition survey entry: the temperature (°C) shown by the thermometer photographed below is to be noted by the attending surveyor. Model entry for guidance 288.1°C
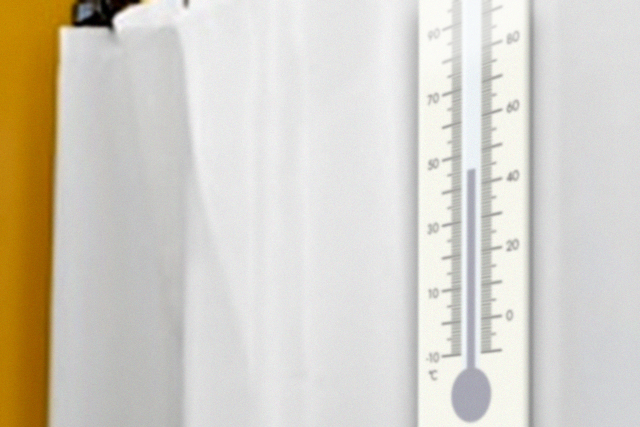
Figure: 45°C
